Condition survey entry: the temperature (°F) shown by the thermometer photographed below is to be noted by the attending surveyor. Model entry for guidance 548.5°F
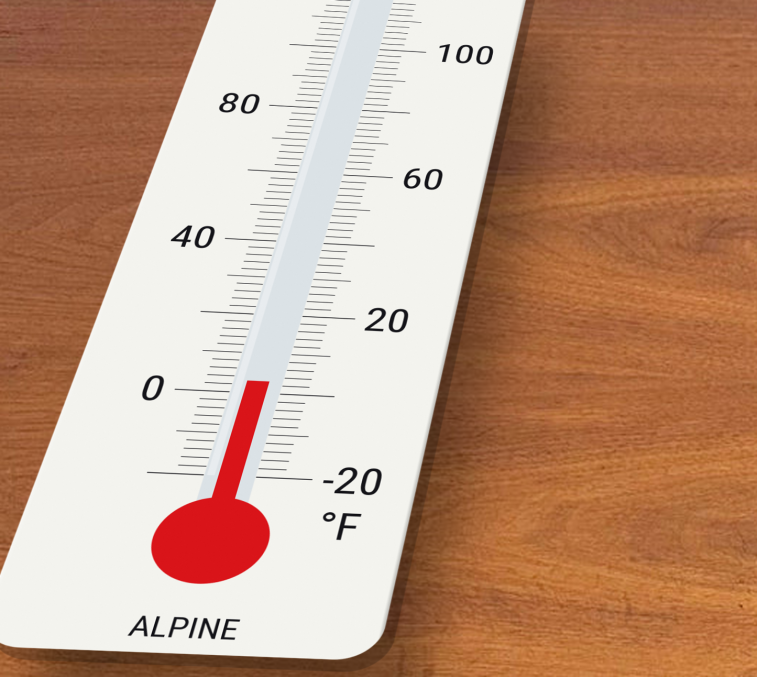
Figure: 3°F
